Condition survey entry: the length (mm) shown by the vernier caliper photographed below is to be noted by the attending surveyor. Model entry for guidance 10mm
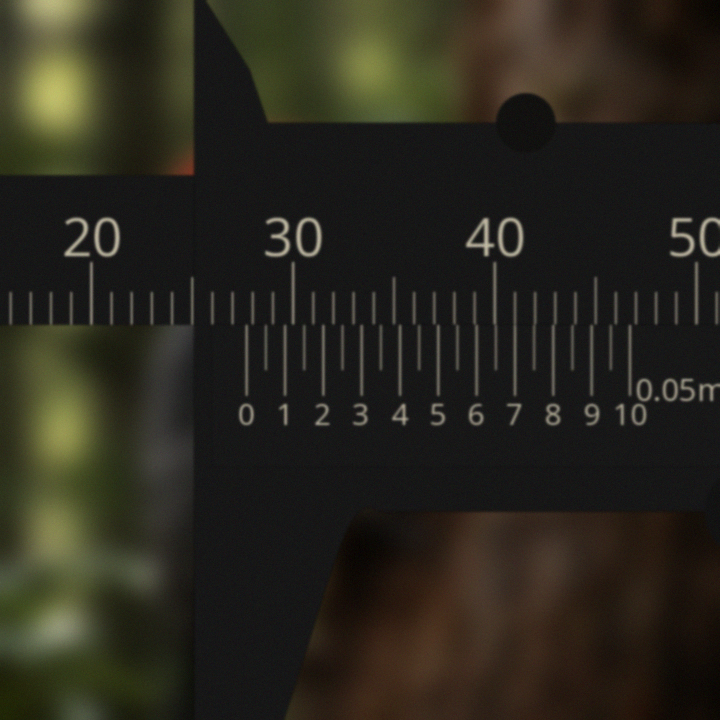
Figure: 27.7mm
